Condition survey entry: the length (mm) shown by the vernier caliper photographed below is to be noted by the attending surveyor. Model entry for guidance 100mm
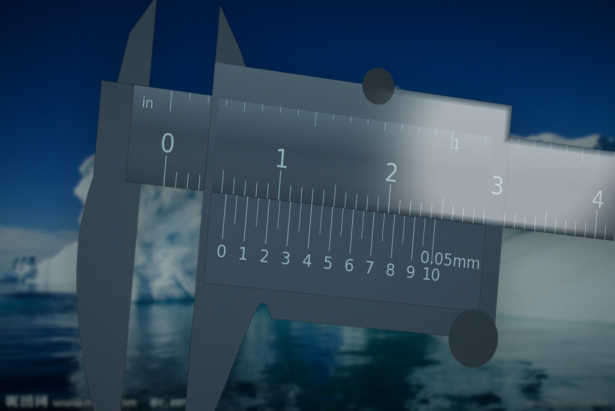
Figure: 5.4mm
